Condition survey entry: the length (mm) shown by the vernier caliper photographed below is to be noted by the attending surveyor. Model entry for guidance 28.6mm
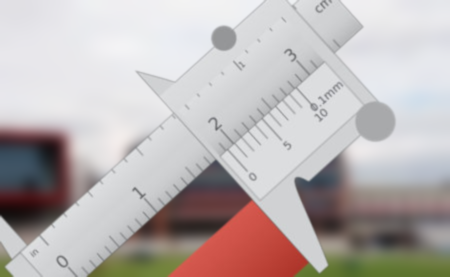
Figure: 19.2mm
